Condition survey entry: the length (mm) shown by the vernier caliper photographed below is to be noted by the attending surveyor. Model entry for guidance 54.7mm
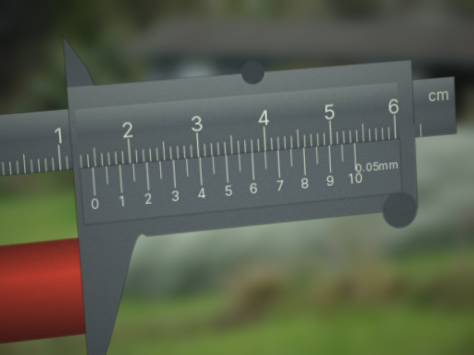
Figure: 14.6mm
